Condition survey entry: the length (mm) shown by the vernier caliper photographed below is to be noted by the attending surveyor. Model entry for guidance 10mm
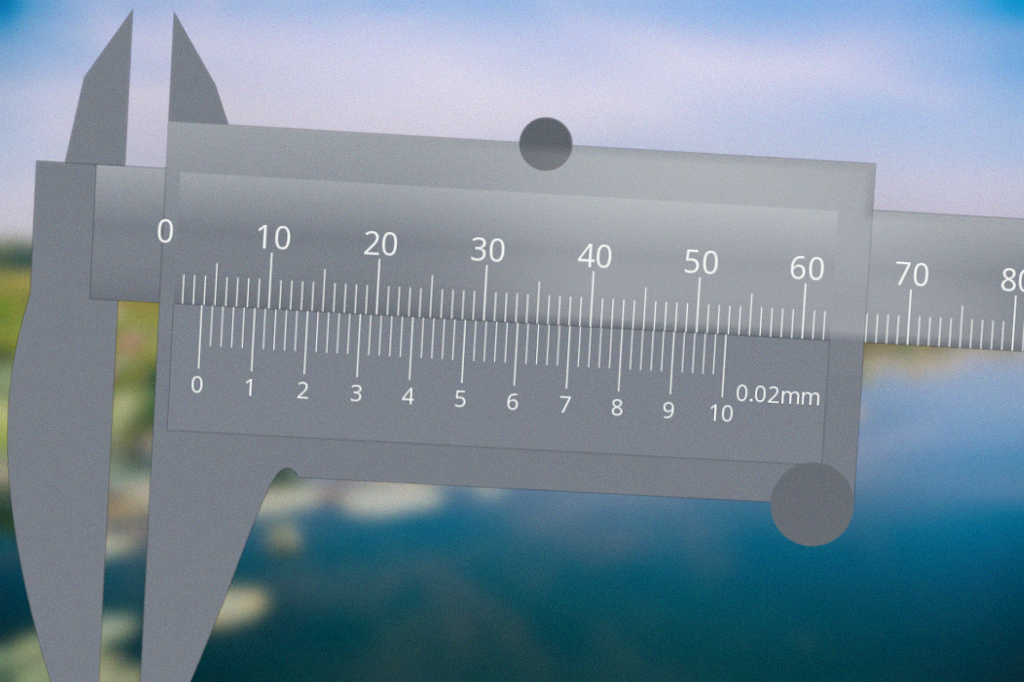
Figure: 3.8mm
